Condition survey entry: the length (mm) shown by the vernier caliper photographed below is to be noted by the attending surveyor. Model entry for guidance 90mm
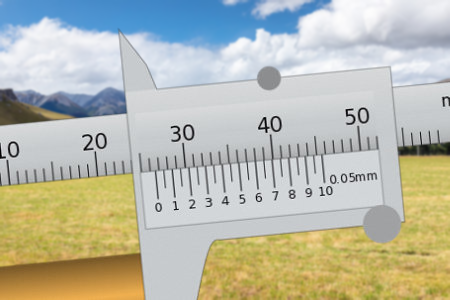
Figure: 26.6mm
